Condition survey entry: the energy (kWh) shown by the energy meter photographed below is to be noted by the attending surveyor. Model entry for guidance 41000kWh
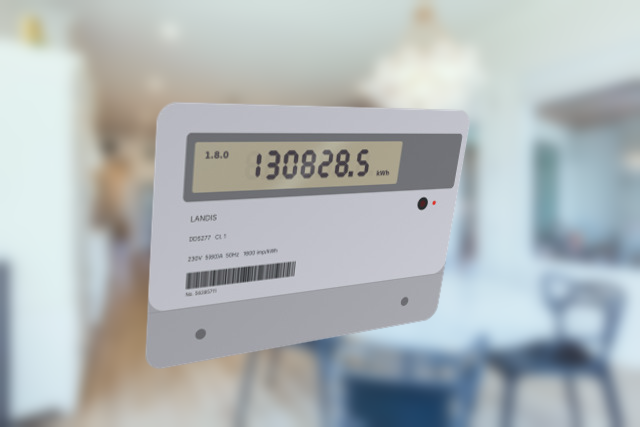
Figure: 130828.5kWh
